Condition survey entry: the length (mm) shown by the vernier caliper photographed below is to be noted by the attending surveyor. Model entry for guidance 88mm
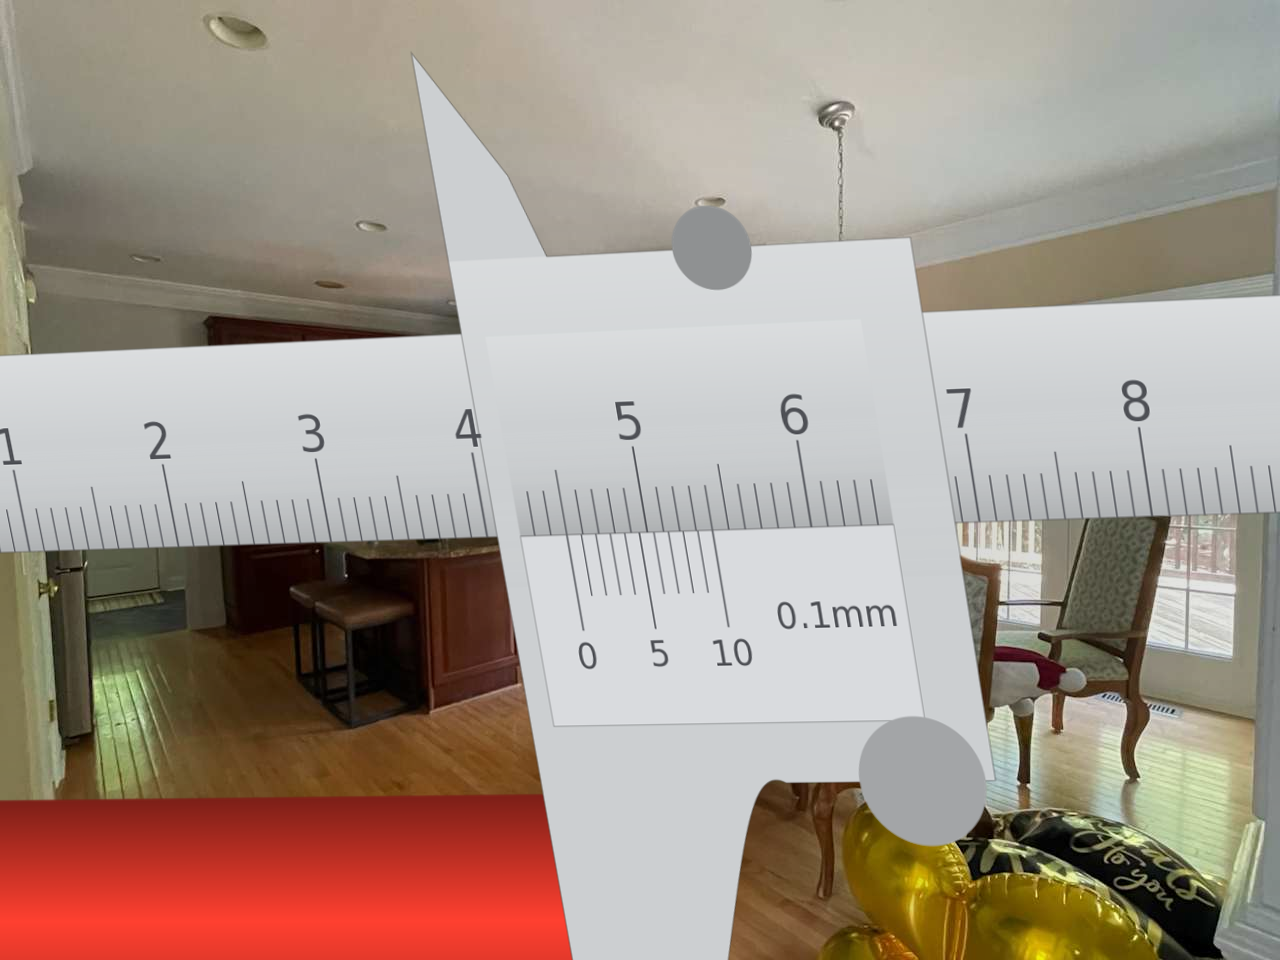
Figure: 45.0mm
